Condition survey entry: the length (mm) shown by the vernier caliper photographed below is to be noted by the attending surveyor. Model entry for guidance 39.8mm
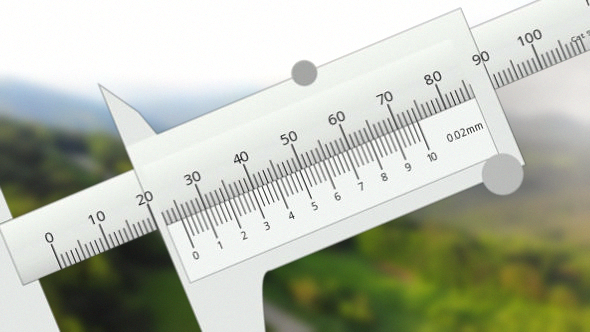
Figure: 25.0mm
